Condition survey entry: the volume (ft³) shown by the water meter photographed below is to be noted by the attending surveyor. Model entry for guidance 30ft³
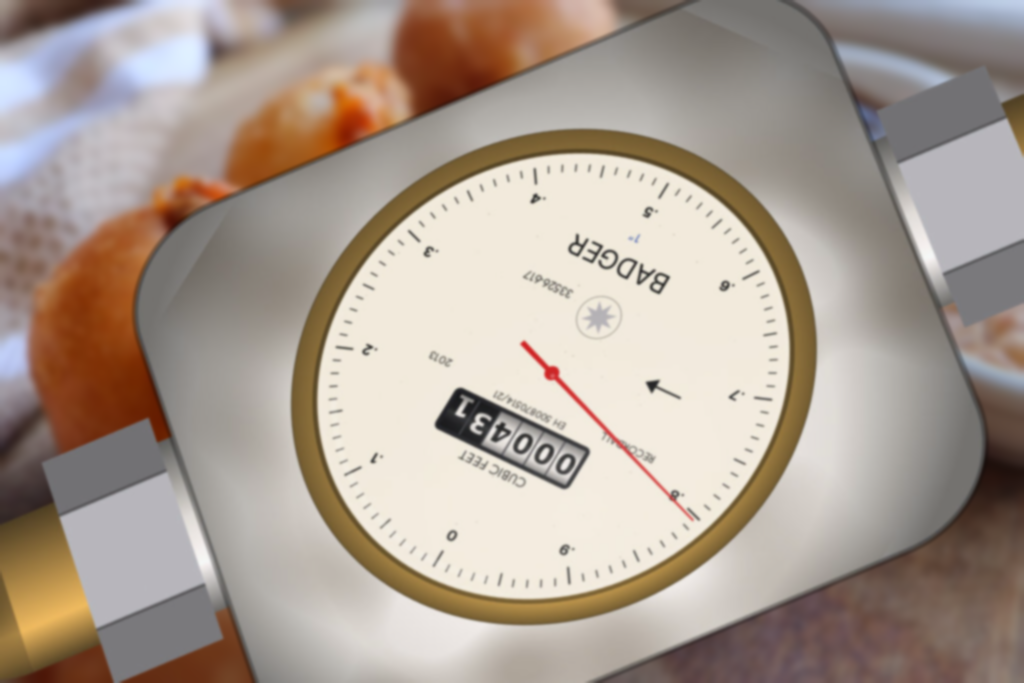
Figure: 430.80ft³
